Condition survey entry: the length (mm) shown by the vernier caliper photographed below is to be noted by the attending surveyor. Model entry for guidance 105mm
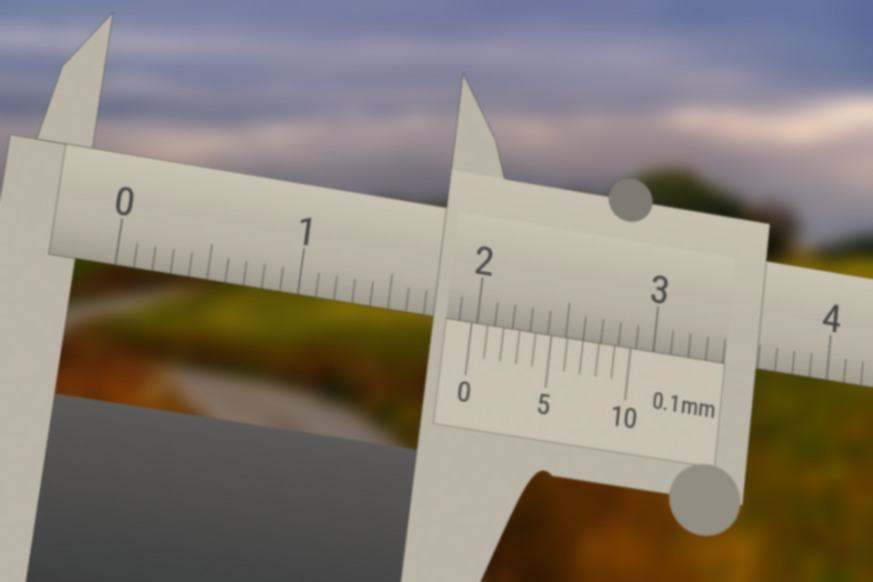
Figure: 19.7mm
